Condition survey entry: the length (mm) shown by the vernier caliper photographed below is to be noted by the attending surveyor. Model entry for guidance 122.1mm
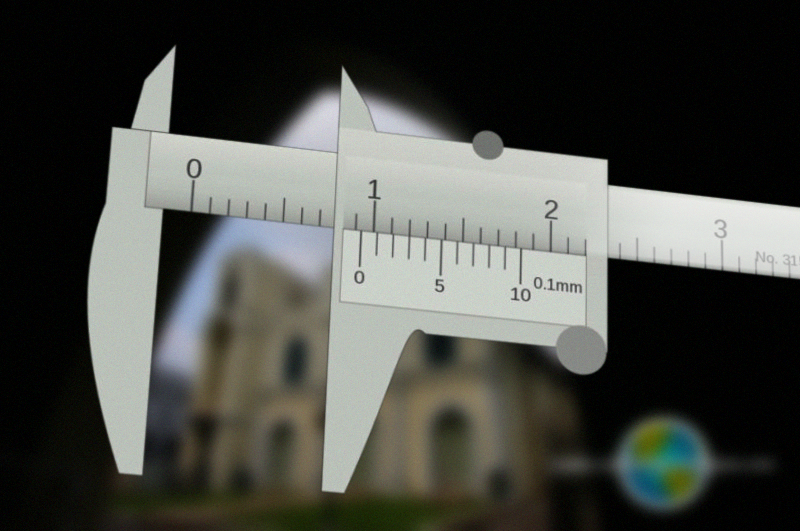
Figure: 9.3mm
